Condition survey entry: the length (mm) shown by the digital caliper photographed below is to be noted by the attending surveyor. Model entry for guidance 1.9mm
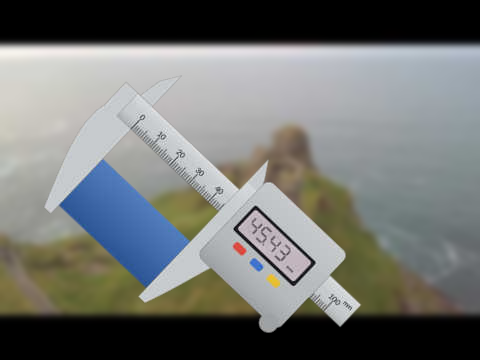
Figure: 45.43mm
